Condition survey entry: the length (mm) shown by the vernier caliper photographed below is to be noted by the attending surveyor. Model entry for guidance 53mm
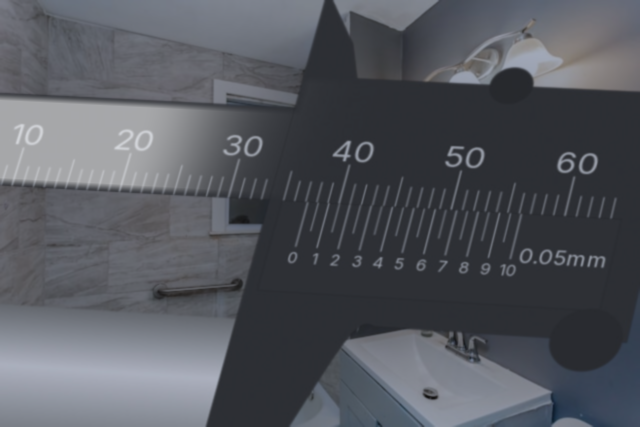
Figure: 37.2mm
